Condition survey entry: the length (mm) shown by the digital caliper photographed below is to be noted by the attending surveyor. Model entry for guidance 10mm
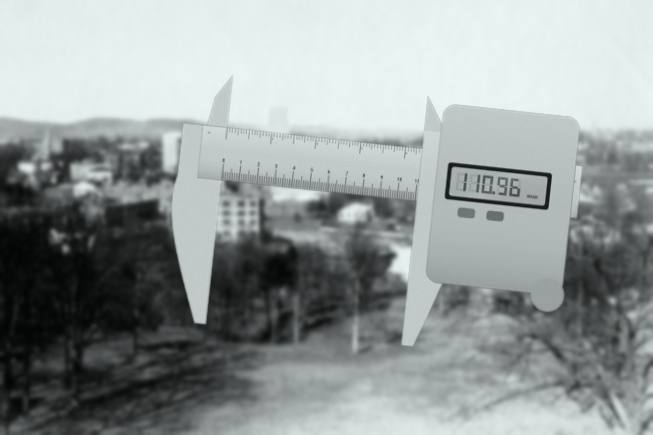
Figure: 110.96mm
